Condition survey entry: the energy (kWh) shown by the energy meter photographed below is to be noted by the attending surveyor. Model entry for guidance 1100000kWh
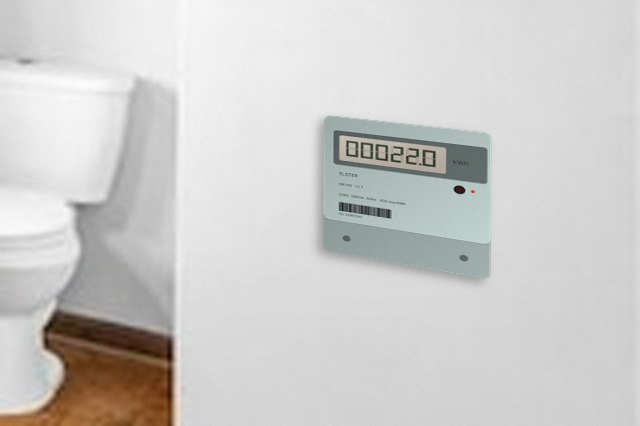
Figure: 22.0kWh
